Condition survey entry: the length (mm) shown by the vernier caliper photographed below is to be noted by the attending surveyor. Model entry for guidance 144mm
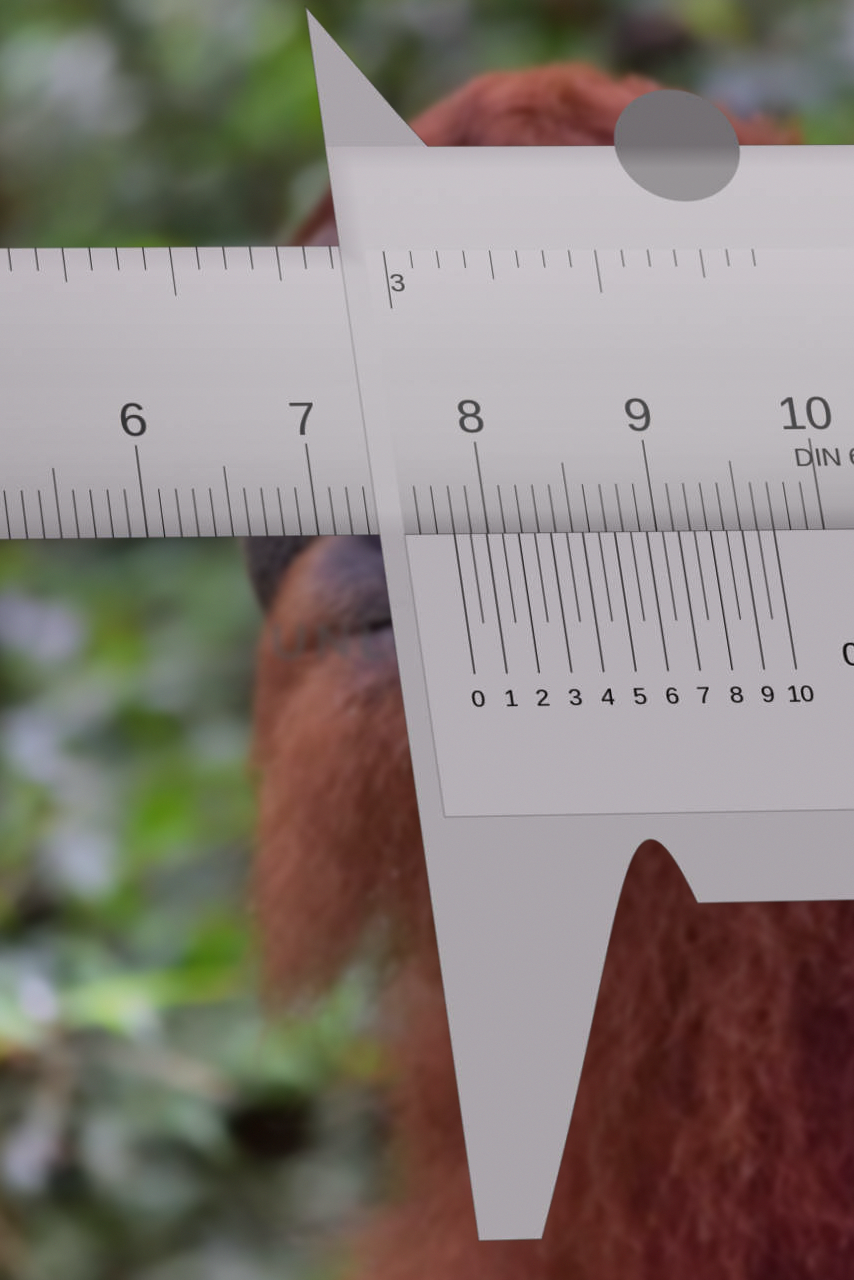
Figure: 78.0mm
